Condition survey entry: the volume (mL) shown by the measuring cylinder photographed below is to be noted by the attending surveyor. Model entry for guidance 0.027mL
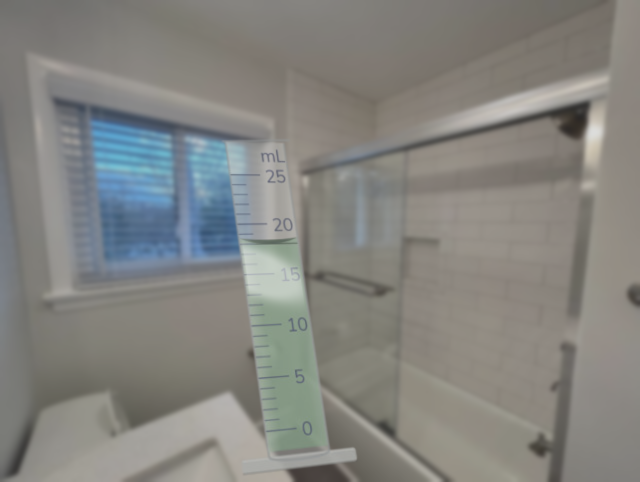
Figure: 18mL
